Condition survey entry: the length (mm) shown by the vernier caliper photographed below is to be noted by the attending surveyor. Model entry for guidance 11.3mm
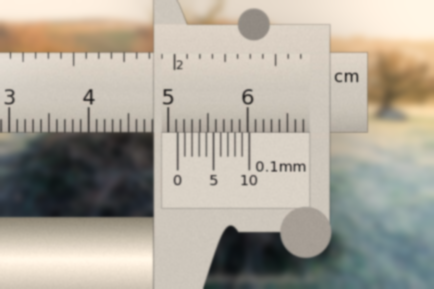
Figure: 51.2mm
